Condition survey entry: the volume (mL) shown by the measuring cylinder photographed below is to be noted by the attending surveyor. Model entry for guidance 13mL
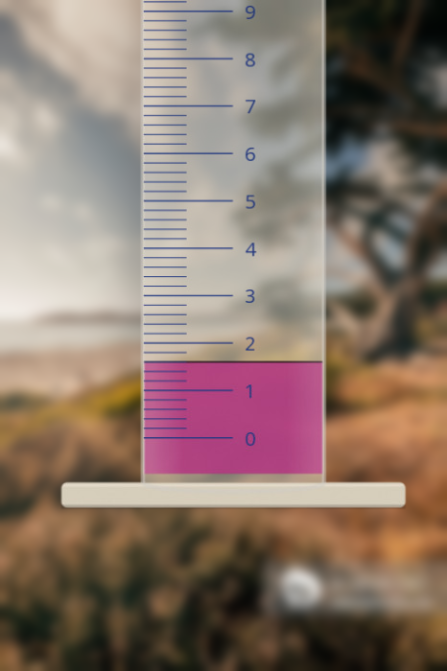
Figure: 1.6mL
